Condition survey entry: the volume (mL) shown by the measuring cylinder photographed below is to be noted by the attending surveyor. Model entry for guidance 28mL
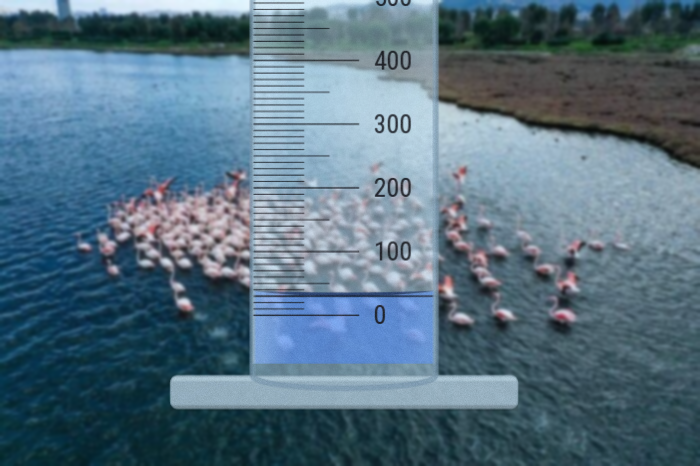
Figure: 30mL
